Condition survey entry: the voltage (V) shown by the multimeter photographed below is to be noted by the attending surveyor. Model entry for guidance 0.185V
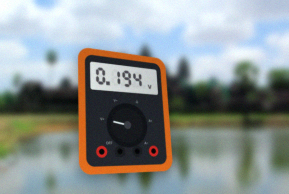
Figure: 0.194V
